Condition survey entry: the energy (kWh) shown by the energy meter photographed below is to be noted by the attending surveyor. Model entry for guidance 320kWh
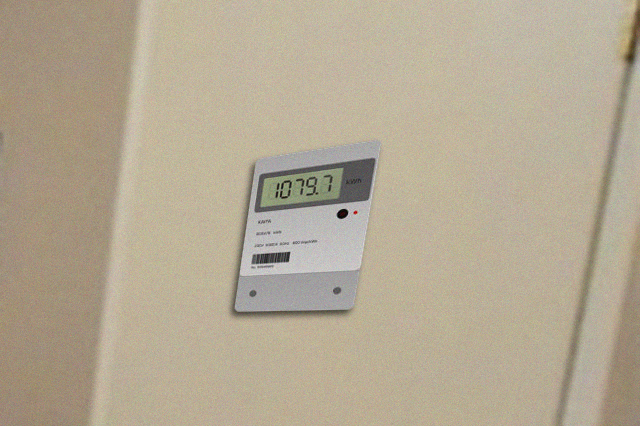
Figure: 1079.7kWh
